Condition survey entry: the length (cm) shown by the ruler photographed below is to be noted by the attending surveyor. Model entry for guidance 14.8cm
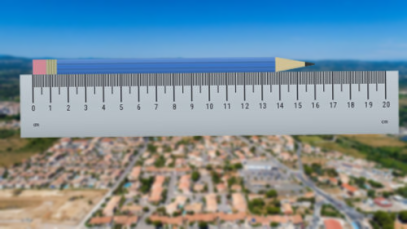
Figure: 16cm
